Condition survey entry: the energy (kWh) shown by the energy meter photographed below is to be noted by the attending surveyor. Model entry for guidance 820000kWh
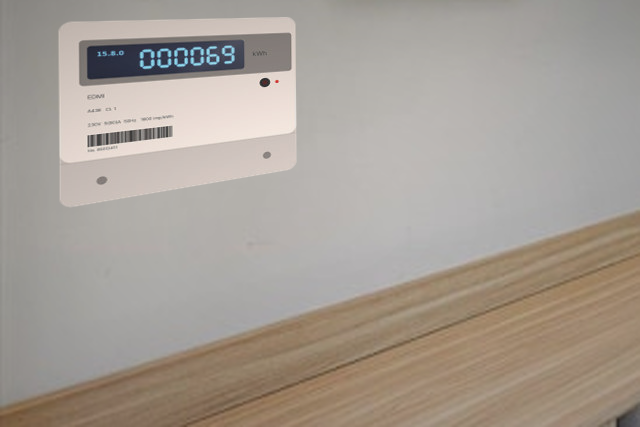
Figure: 69kWh
